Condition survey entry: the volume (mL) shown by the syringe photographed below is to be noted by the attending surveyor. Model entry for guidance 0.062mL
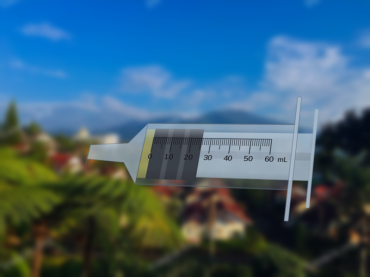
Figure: 0mL
